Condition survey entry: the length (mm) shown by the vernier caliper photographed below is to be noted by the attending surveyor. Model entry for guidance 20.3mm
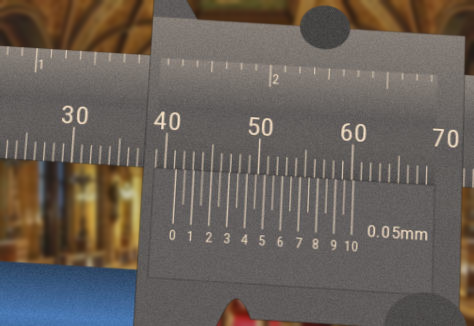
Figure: 41.2mm
